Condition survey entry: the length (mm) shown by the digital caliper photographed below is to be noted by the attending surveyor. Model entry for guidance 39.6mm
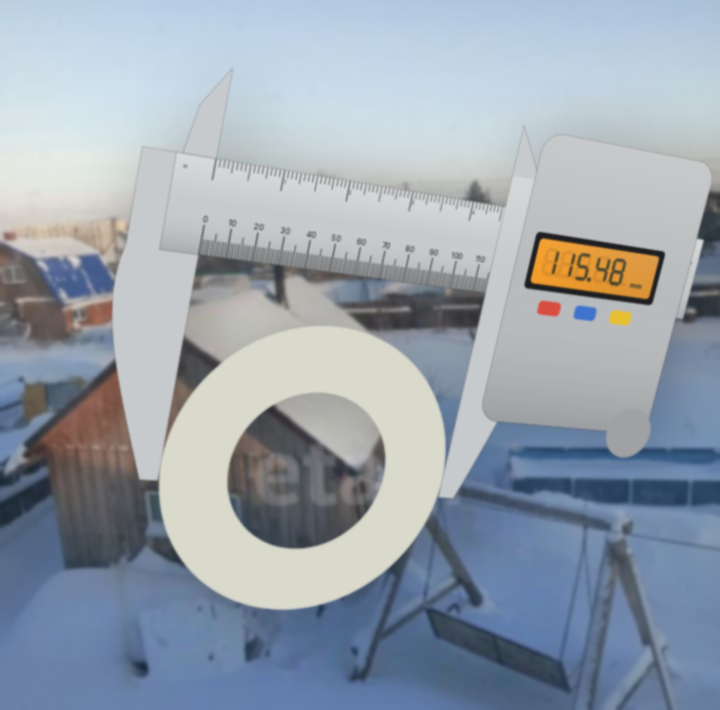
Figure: 115.48mm
